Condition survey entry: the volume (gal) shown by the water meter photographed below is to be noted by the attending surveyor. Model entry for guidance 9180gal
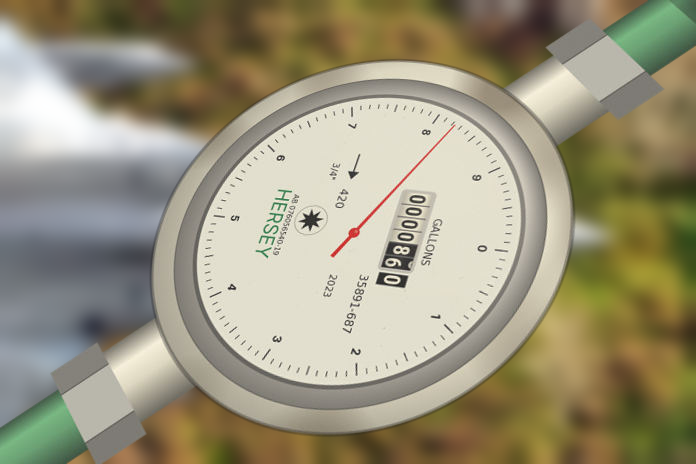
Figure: 858.2gal
